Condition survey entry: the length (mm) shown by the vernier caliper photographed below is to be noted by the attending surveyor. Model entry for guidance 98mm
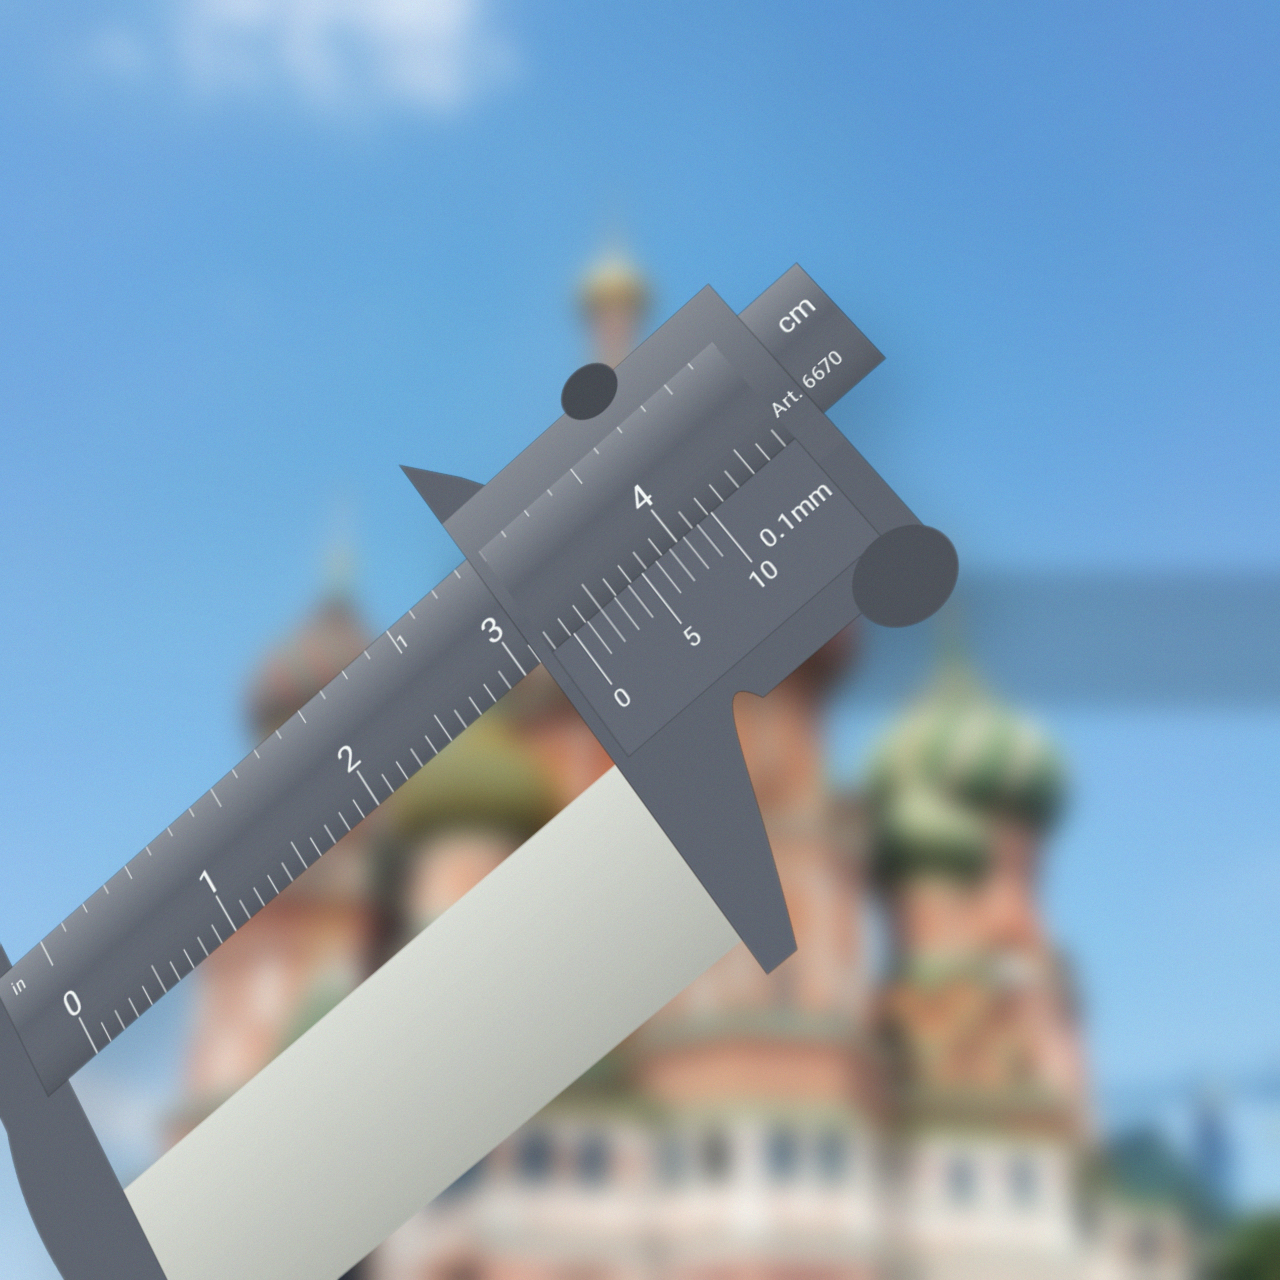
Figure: 33.2mm
